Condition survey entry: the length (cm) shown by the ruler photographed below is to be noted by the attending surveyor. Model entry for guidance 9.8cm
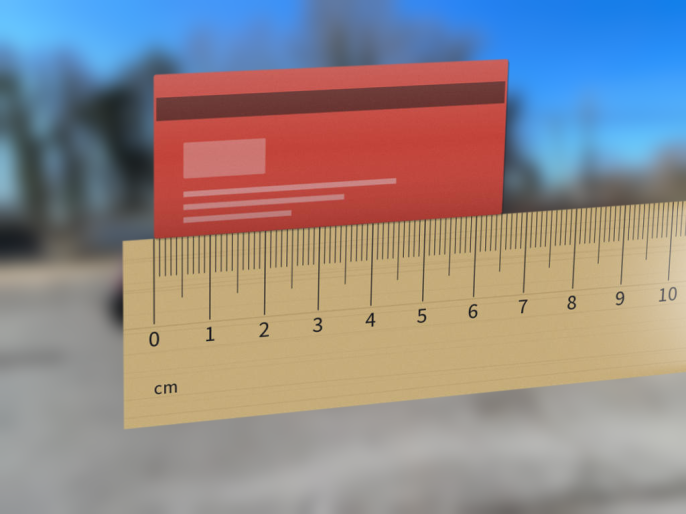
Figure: 6.5cm
